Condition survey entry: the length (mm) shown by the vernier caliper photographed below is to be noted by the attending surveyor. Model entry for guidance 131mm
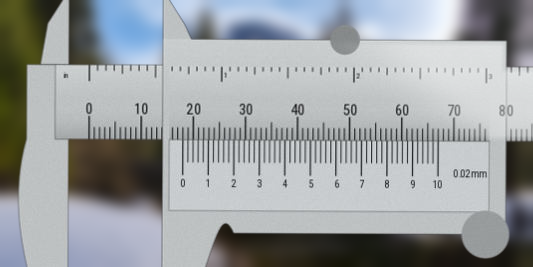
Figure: 18.0mm
